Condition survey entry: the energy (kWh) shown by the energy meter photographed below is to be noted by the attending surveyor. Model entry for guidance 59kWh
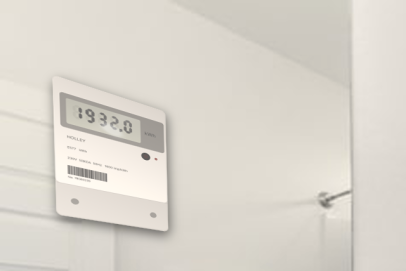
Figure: 1932.0kWh
